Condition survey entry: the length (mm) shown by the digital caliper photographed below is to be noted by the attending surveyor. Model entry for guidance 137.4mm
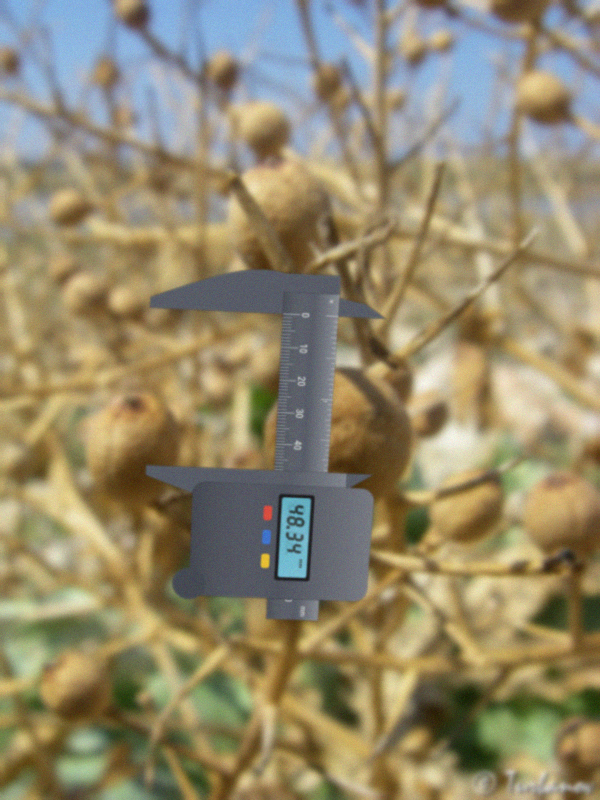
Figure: 48.34mm
